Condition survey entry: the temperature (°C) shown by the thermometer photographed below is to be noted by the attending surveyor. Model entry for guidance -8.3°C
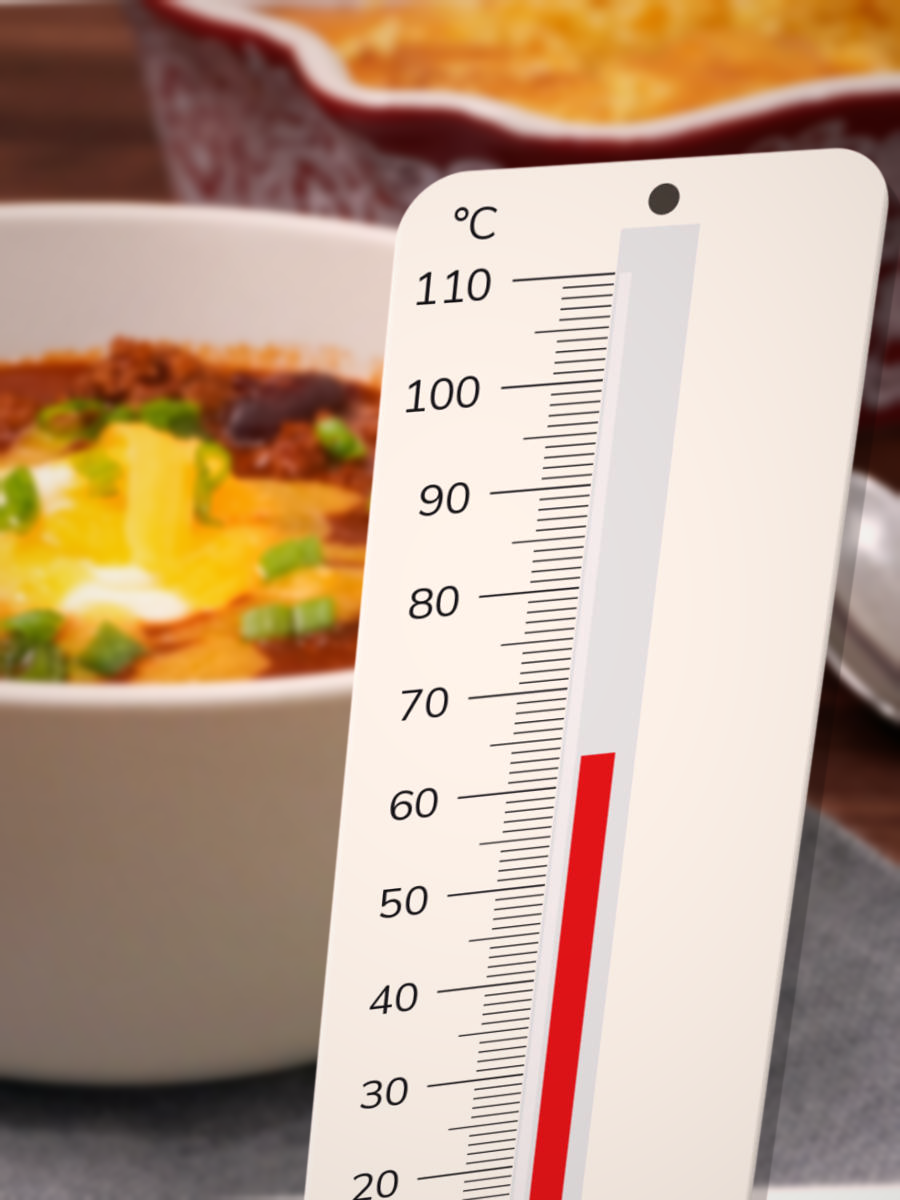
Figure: 63°C
